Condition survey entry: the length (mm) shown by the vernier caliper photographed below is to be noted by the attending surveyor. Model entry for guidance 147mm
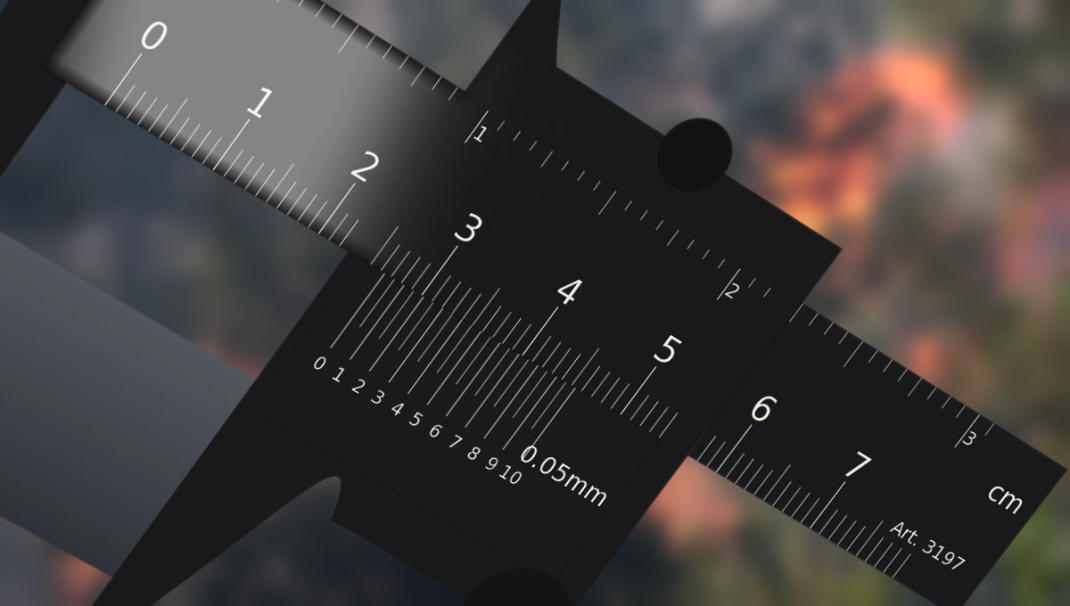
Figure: 26.4mm
